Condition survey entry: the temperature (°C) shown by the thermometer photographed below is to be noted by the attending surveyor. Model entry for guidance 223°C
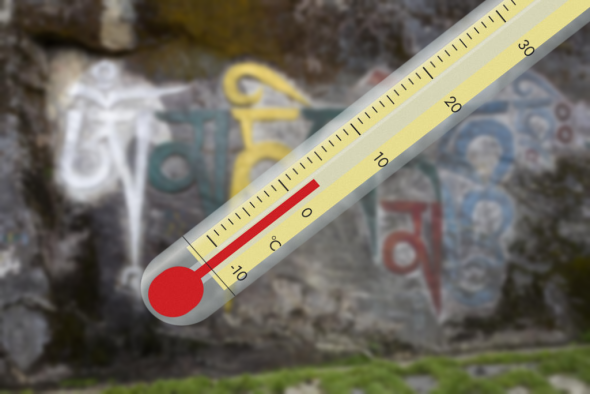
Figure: 3°C
